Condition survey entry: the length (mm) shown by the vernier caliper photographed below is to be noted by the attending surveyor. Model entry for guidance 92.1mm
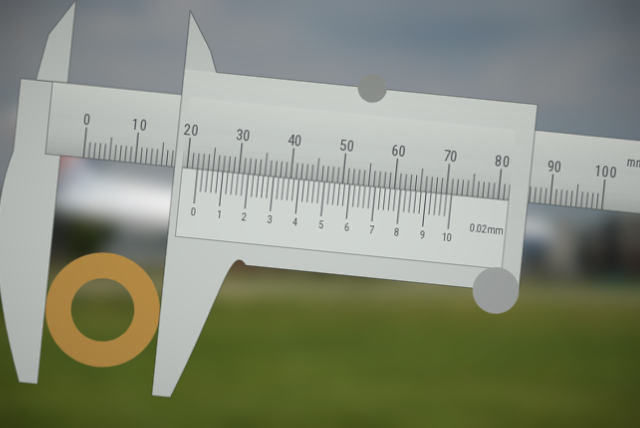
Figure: 22.0mm
